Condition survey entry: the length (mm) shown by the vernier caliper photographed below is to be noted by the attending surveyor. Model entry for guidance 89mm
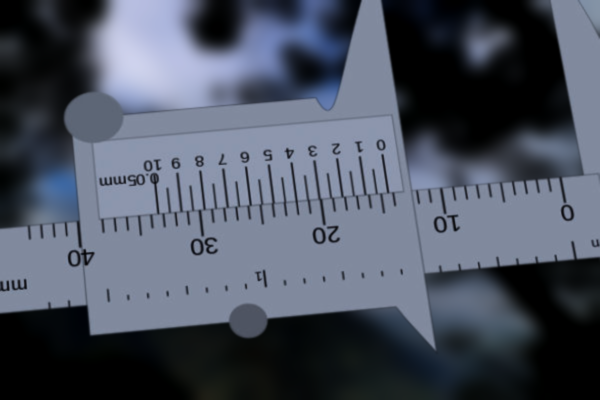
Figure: 14.4mm
